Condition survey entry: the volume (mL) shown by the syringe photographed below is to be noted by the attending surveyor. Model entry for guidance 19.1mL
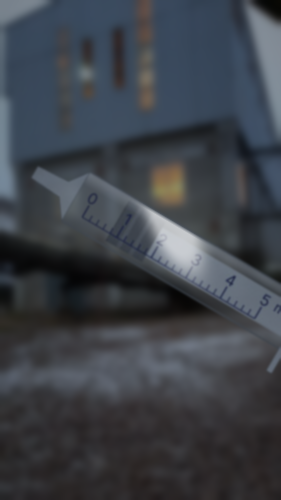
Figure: 0.8mL
